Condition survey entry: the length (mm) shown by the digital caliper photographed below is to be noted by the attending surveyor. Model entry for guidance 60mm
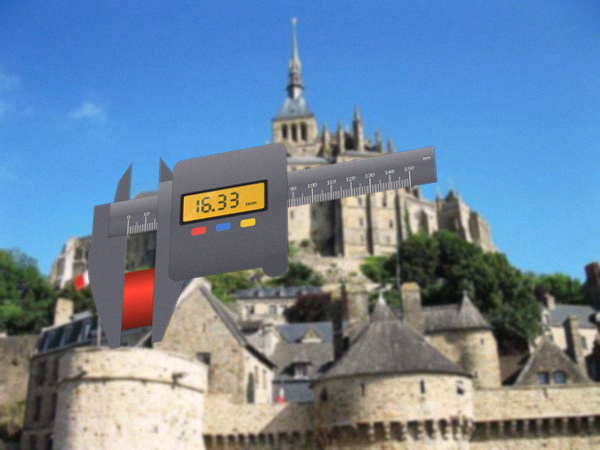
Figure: 16.33mm
